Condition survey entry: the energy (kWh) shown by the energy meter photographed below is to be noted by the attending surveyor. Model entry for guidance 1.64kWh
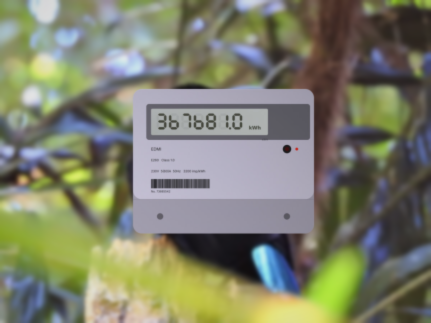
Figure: 367681.0kWh
